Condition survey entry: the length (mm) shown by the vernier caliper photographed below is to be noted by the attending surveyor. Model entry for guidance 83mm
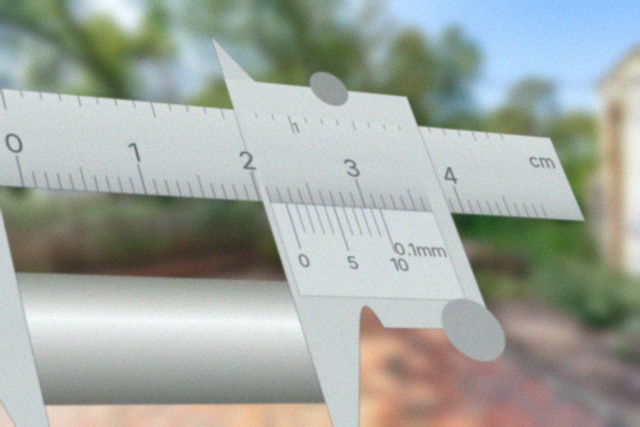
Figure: 22.4mm
